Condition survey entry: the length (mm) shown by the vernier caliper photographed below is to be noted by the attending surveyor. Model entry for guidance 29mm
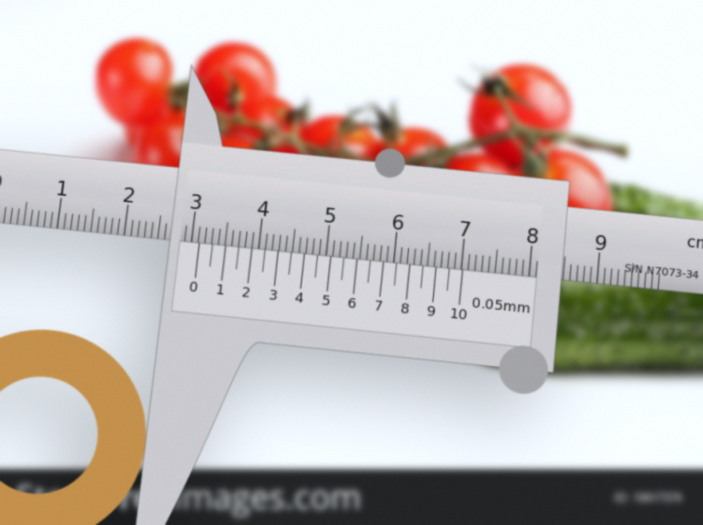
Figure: 31.2mm
